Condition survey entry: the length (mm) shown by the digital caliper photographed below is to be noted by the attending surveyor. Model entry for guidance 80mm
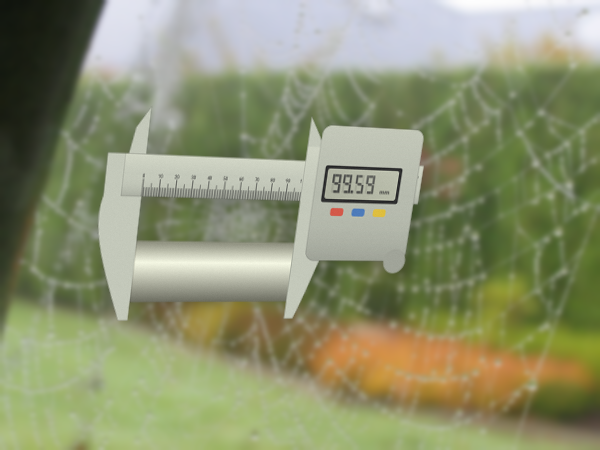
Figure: 99.59mm
